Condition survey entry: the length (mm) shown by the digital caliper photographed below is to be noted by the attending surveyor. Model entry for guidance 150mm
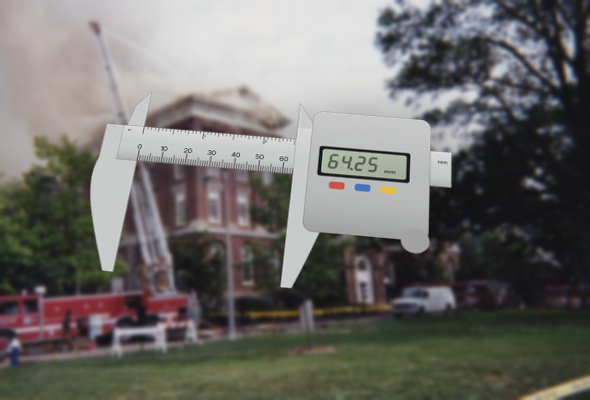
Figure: 64.25mm
